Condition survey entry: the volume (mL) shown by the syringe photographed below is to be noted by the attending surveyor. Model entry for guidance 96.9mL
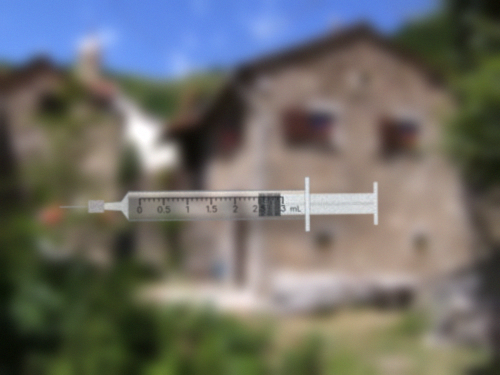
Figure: 2.5mL
